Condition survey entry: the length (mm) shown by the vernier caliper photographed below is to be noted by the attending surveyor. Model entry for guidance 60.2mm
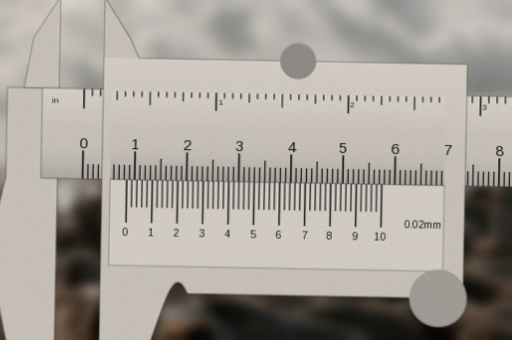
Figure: 8.5mm
